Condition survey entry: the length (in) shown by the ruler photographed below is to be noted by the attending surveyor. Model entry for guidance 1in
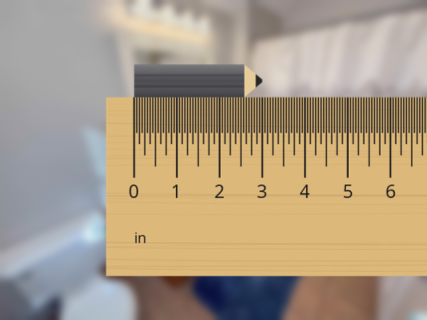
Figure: 3in
